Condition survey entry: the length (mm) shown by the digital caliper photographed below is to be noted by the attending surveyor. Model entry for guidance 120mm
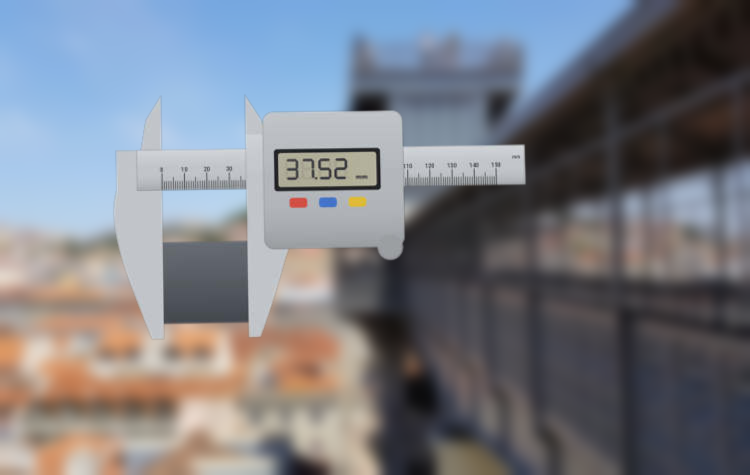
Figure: 37.52mm
